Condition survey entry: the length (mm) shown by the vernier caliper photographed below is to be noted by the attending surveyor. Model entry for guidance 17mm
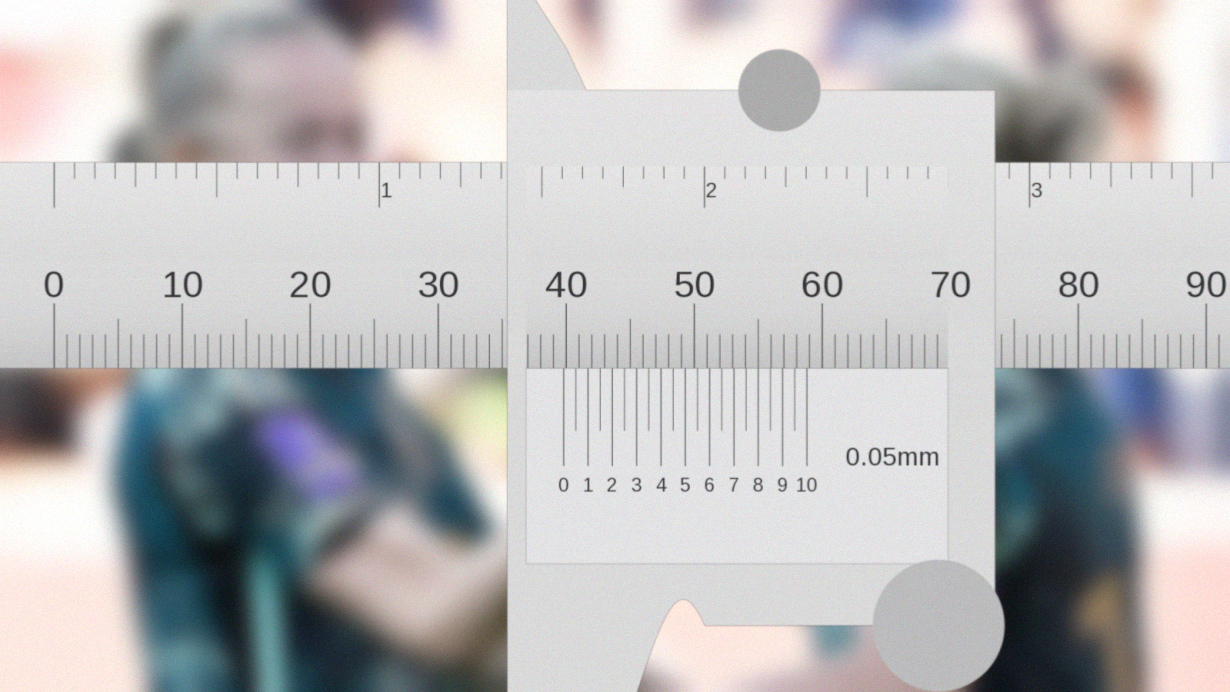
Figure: 39.8mm
